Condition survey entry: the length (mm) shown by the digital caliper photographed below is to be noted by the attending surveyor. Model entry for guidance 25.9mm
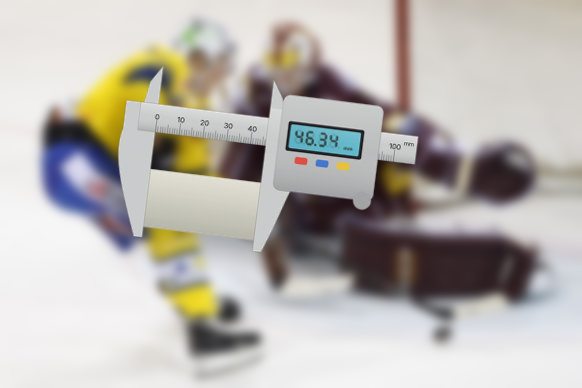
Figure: 46.34mm
